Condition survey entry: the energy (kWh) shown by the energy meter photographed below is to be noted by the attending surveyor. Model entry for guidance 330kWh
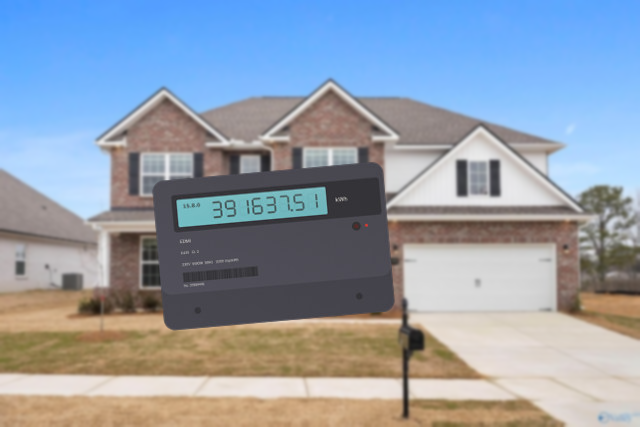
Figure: 391637.51kWh
